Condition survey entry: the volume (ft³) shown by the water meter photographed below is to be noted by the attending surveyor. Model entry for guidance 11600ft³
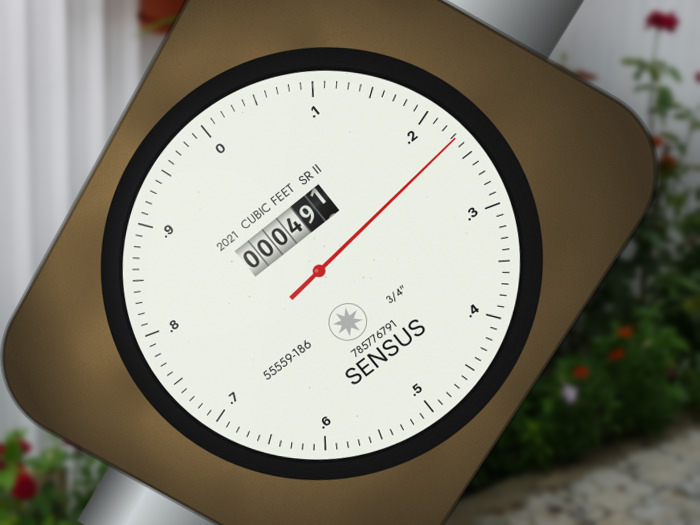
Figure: 491.23ft³
